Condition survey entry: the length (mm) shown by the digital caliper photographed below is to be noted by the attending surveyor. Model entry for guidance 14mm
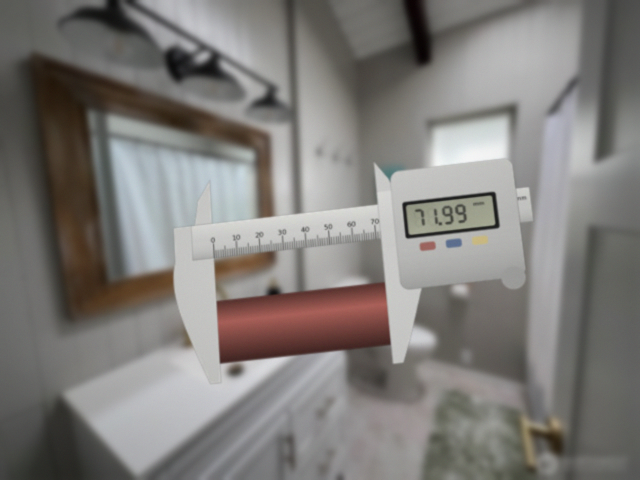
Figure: 71.99mm
